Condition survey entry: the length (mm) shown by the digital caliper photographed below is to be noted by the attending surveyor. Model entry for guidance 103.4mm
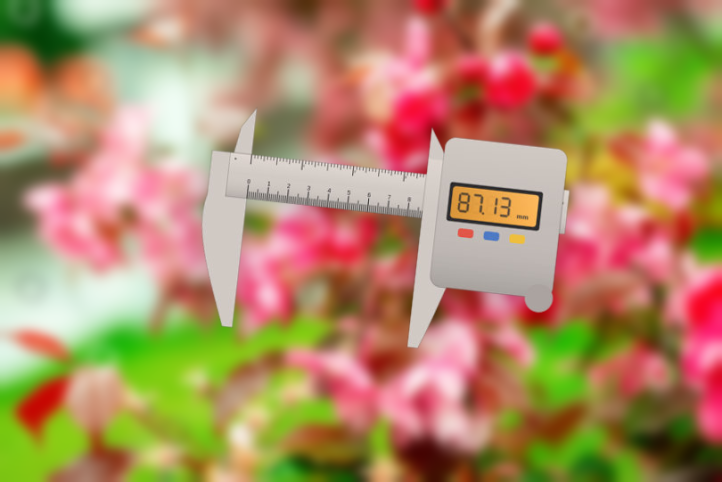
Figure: 87.13mm
